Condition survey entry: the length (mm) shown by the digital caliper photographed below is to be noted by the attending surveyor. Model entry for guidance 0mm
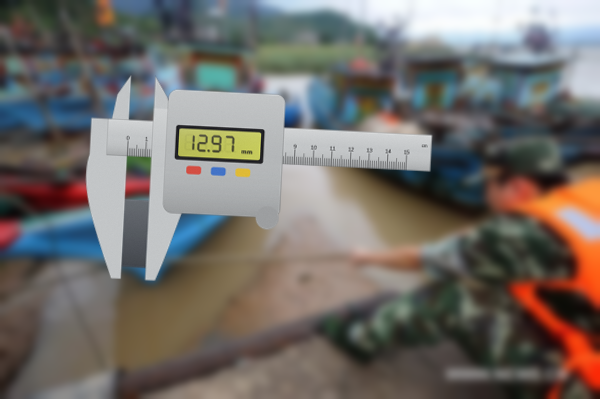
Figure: 12.97mm
